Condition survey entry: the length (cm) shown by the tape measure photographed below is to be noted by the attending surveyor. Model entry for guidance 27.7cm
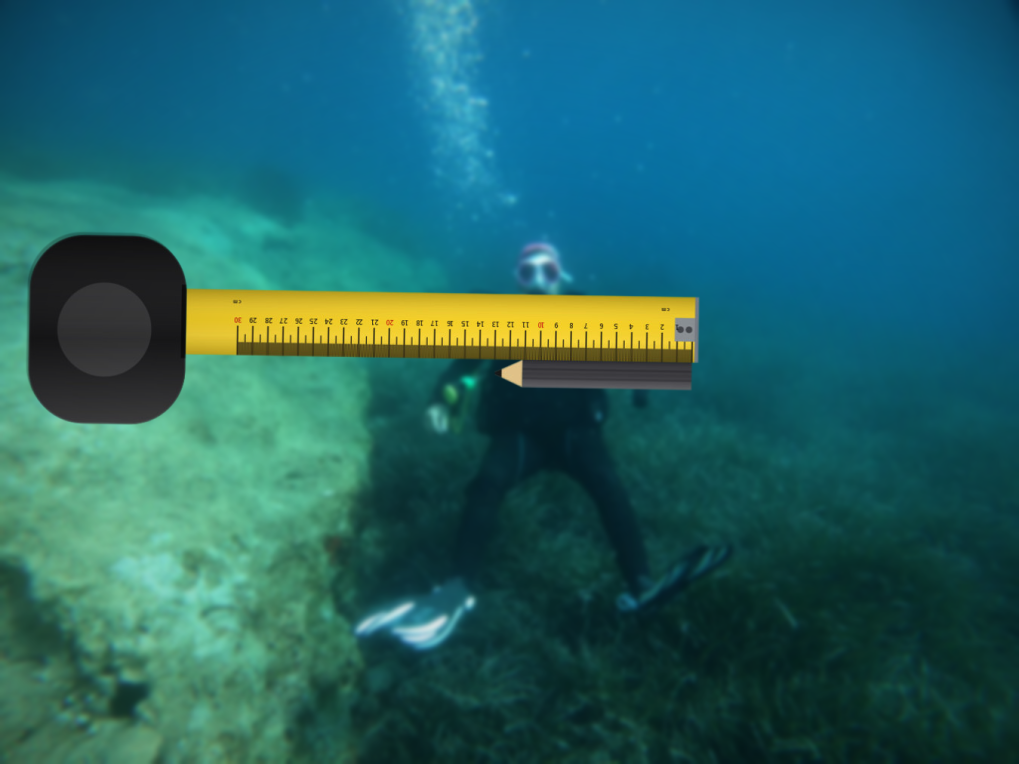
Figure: 13cm
